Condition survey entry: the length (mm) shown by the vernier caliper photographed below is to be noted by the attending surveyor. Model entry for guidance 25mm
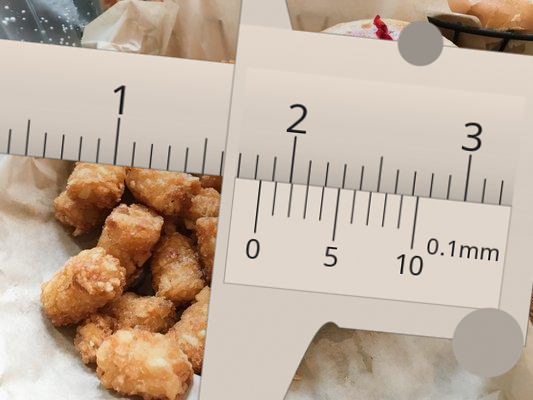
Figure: 18.3mm
